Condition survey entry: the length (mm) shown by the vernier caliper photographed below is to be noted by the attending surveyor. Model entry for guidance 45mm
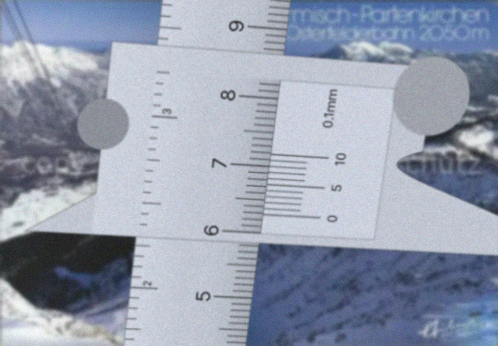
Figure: 62.8mm
